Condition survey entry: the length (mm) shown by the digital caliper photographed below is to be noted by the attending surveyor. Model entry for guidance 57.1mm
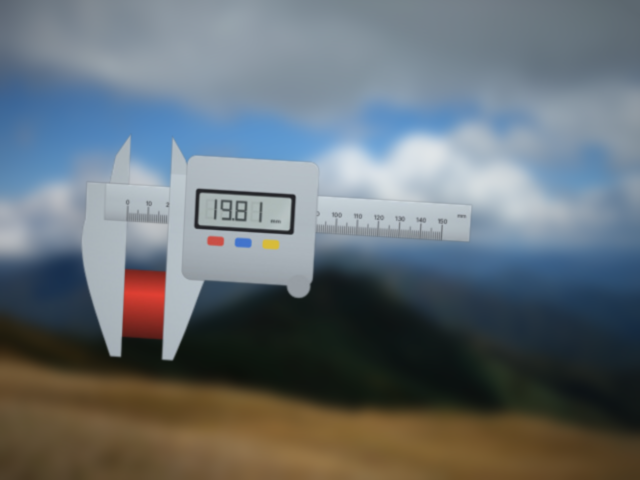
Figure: 19.81mm
